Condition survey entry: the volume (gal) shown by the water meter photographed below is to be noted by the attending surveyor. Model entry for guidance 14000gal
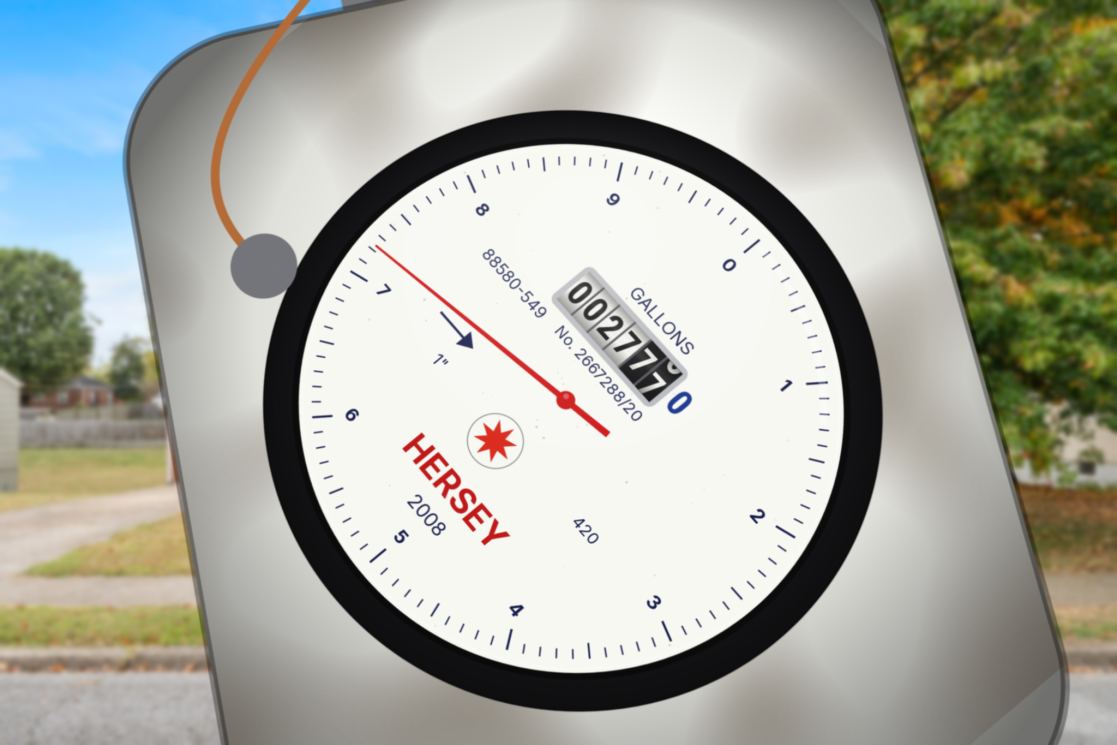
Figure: 27767.2gal
